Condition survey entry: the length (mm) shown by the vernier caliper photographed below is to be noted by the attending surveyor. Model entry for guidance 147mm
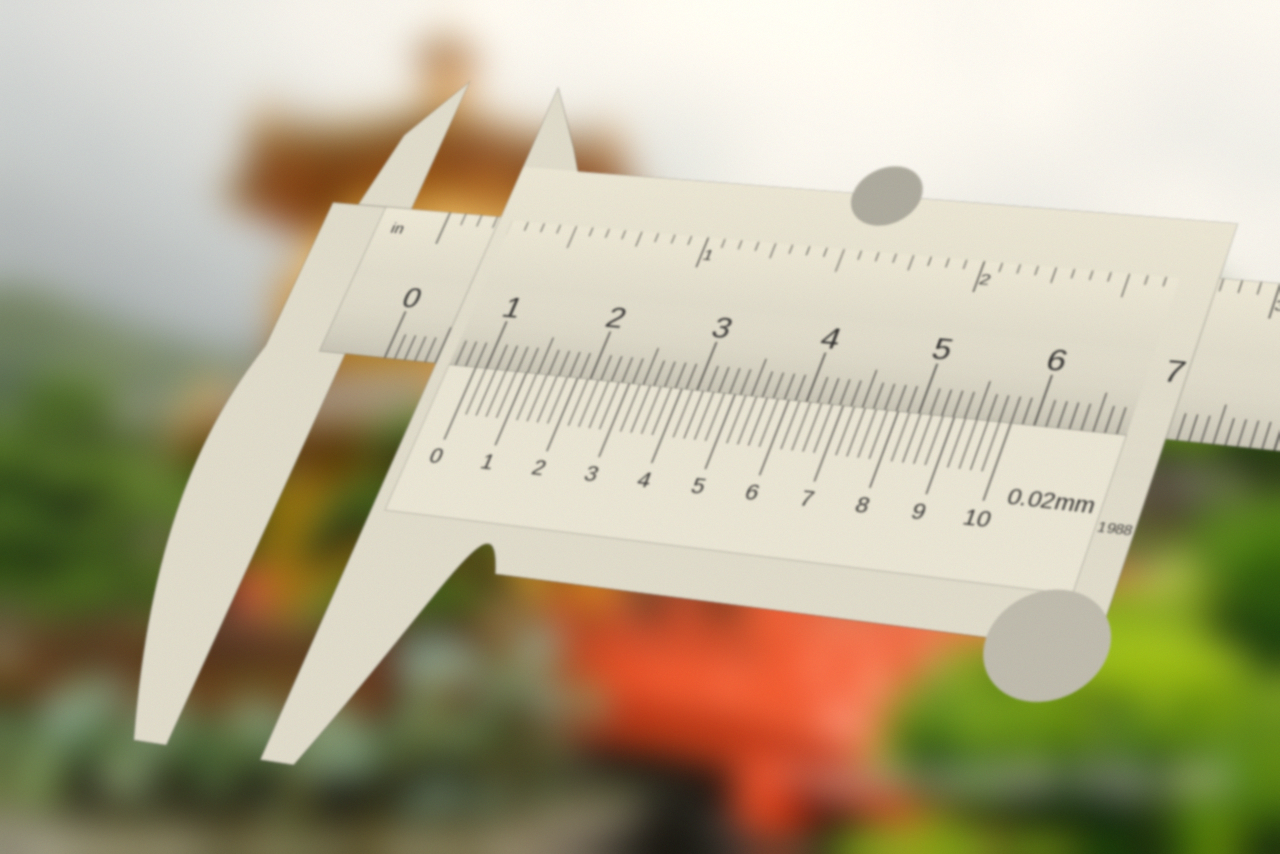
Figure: 9.0mm
